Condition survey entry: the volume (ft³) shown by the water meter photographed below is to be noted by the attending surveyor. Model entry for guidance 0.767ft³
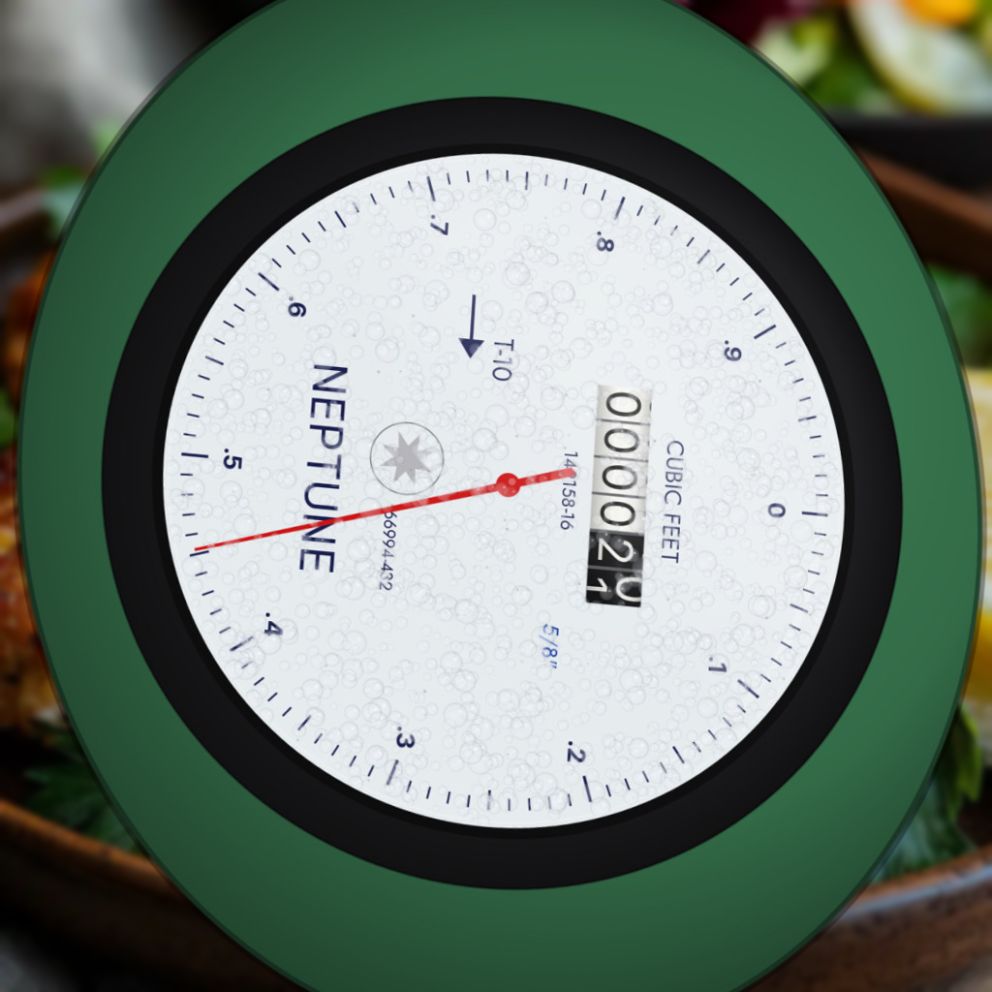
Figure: 20.45ft³
